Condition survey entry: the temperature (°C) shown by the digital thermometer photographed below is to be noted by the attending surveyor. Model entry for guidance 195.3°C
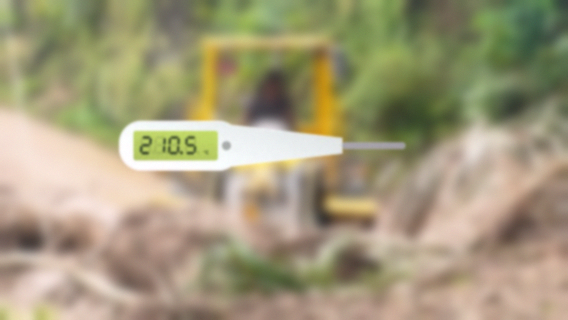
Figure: 210.5°C
